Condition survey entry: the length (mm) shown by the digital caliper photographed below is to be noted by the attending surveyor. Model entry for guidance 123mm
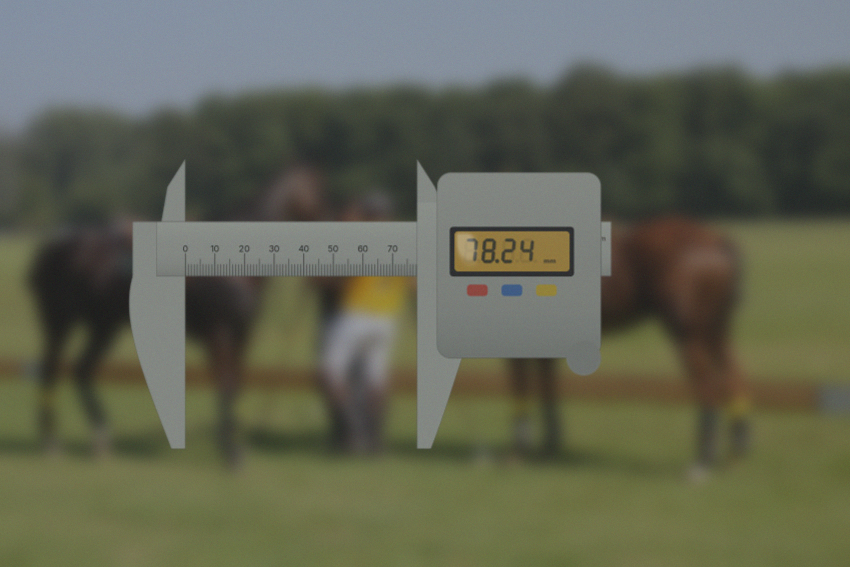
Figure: 78.24mm
